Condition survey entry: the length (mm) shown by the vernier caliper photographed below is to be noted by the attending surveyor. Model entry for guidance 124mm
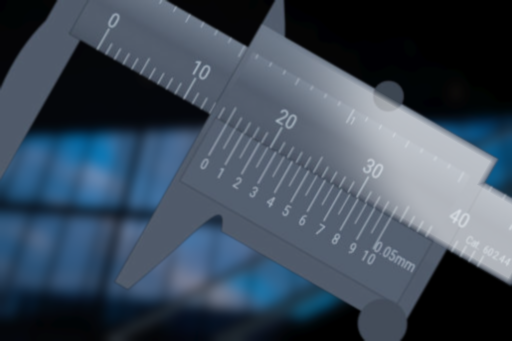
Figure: 15.0mm
